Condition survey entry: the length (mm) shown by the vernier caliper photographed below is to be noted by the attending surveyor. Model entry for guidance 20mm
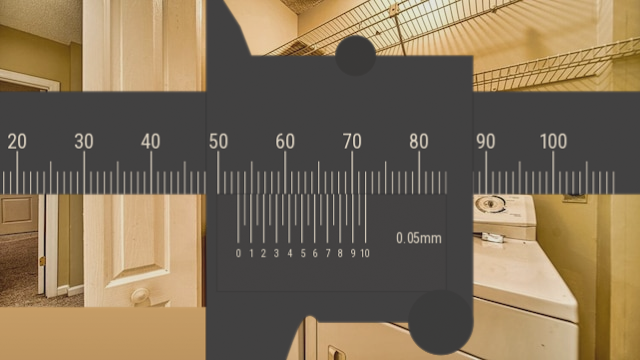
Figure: 53.0mm
